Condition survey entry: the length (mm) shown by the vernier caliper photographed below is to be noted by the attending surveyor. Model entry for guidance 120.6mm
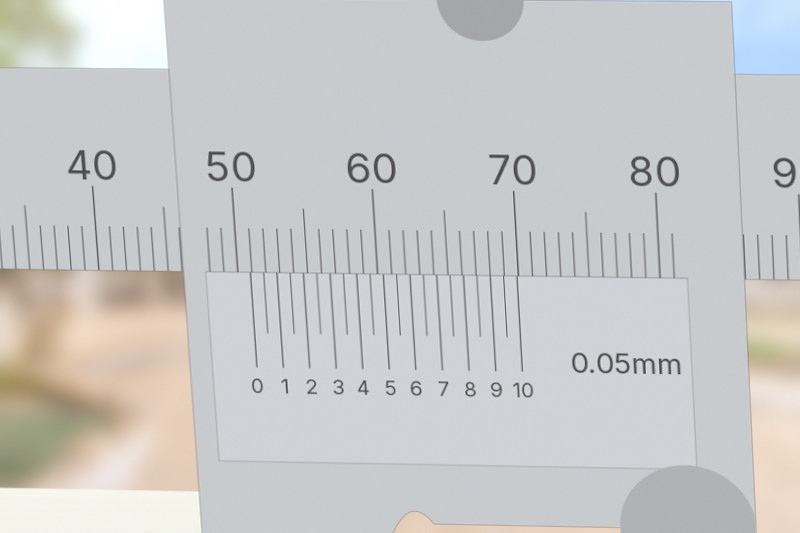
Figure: 50.9mm
